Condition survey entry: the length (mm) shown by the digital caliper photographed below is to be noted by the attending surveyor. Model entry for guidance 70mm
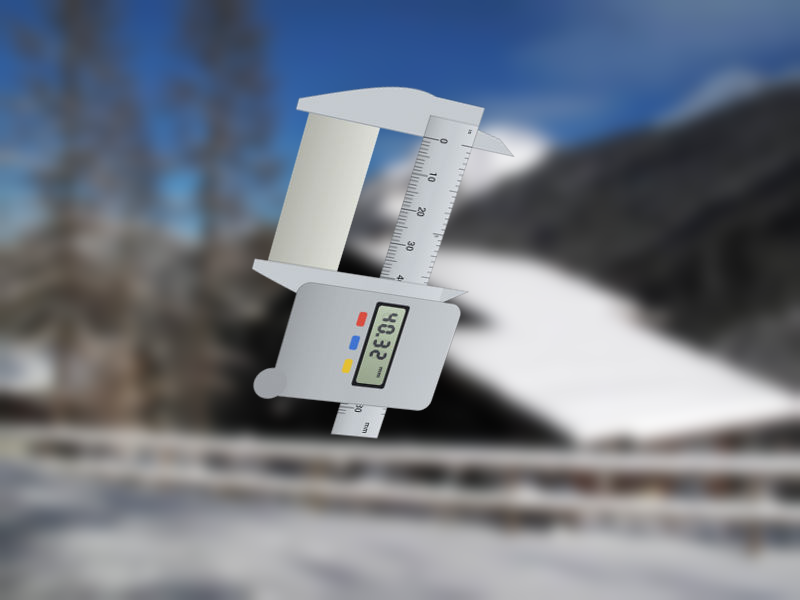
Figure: 40.32mm
